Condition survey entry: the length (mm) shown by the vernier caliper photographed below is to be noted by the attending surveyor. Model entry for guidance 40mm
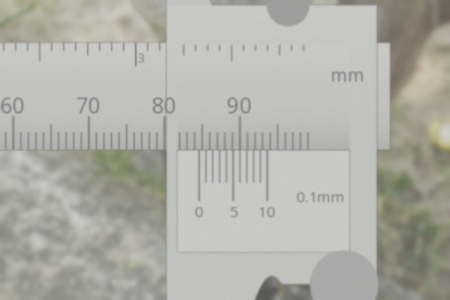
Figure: 84.6mm
